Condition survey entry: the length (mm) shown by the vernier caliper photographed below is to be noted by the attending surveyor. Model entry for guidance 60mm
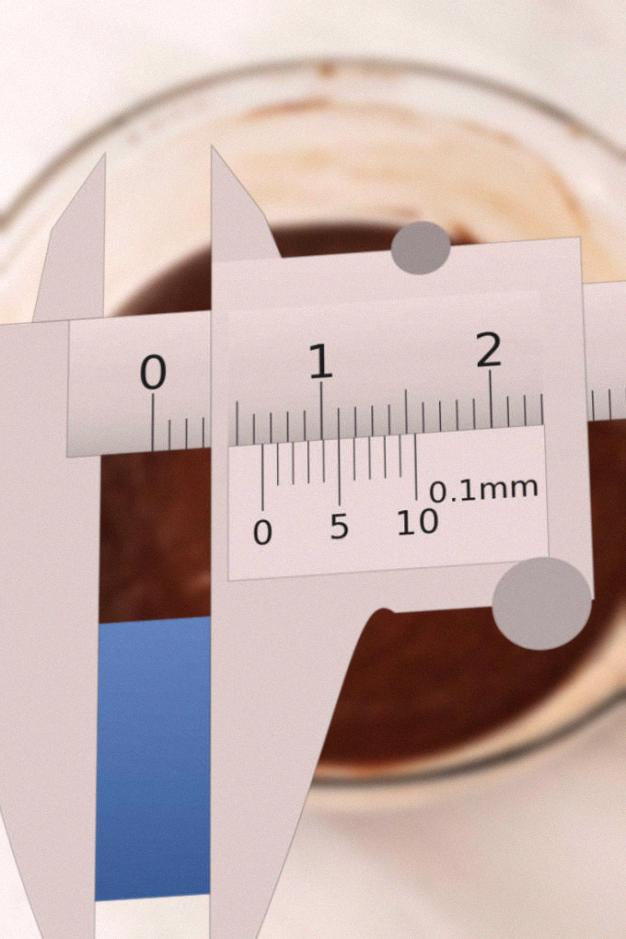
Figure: 6.5mm
